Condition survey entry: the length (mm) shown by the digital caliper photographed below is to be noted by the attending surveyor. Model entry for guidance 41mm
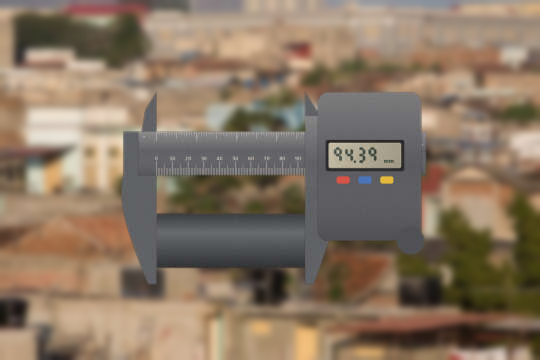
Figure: 94.39mm
